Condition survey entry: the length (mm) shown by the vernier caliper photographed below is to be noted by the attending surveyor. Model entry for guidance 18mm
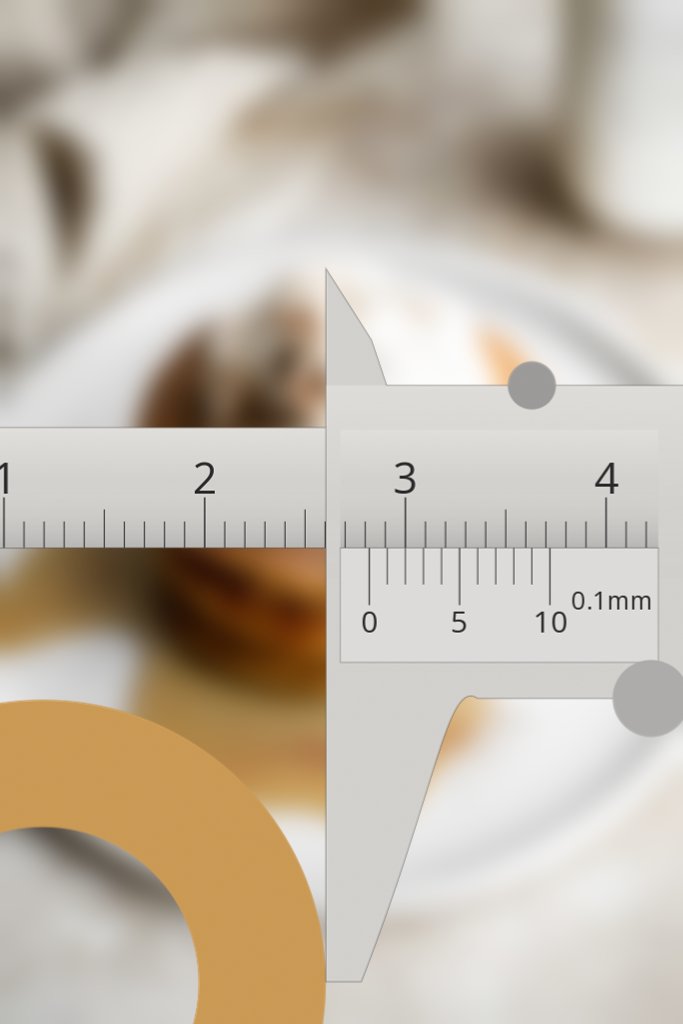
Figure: 28.2mm
